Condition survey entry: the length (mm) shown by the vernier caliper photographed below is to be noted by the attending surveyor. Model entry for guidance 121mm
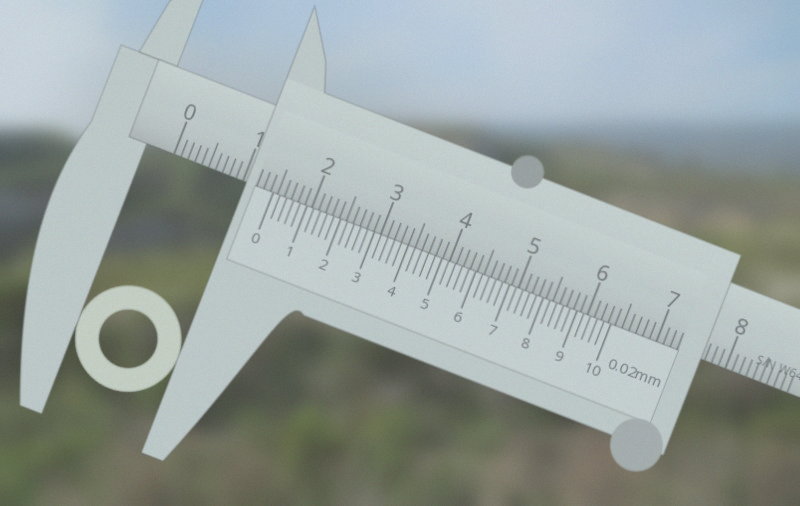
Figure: 14.4mm
